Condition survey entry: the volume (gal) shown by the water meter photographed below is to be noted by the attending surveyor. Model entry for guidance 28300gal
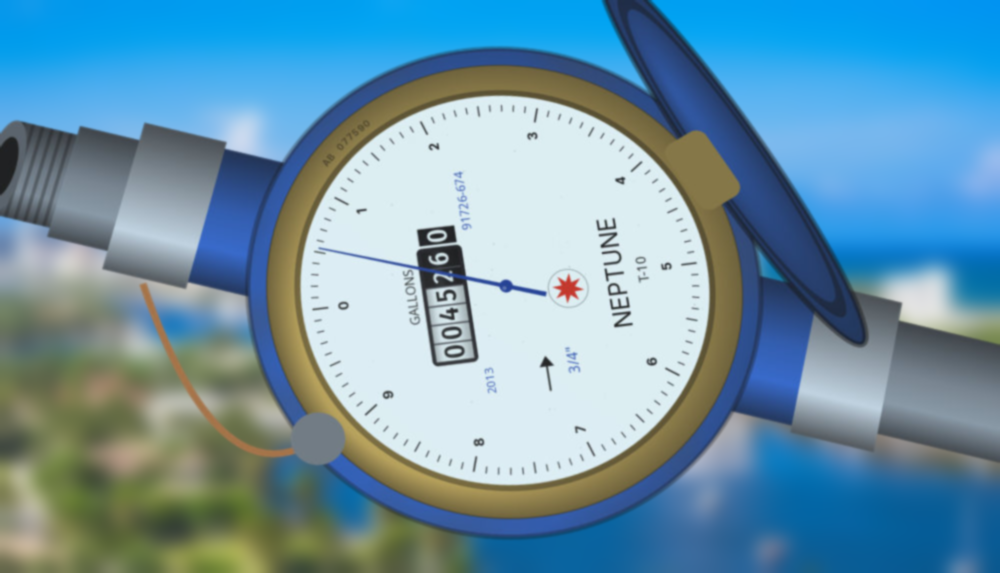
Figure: 45260.5gal
